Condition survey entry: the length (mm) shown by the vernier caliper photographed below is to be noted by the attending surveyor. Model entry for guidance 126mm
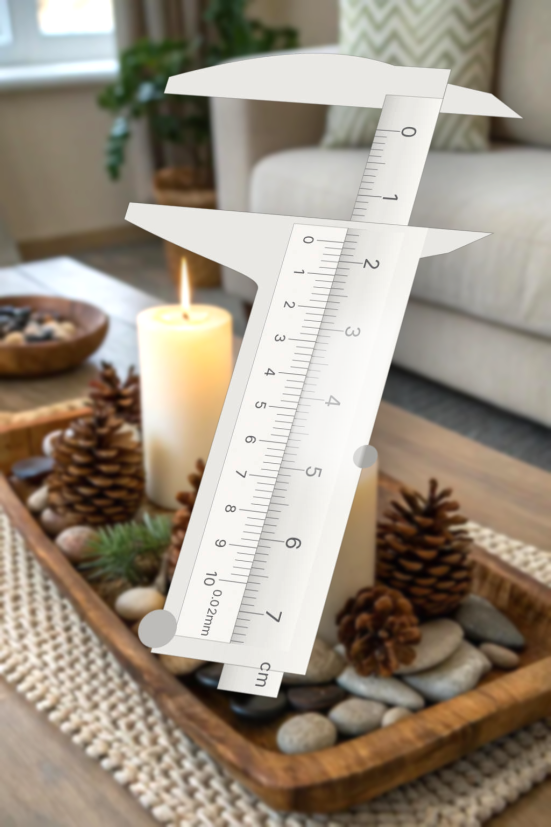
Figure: 17.2mm
